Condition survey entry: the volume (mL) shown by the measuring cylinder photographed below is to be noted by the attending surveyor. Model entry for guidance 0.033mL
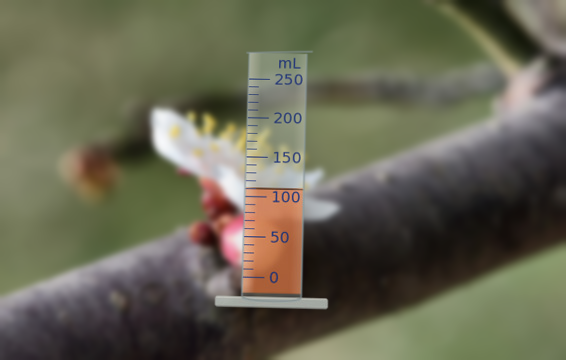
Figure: 110mL
